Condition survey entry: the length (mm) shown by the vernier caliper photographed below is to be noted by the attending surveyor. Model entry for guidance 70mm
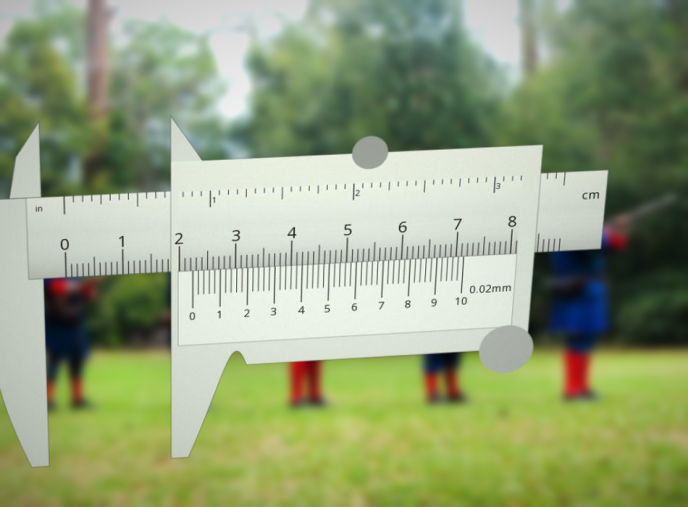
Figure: 22.4mm
